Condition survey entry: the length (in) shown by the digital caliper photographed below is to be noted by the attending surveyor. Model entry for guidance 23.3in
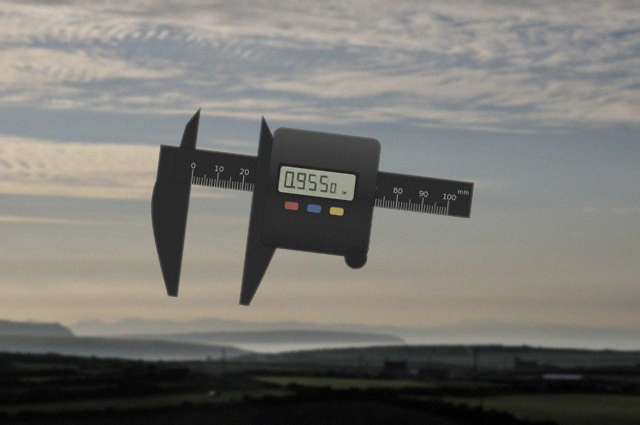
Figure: 0.9550in
